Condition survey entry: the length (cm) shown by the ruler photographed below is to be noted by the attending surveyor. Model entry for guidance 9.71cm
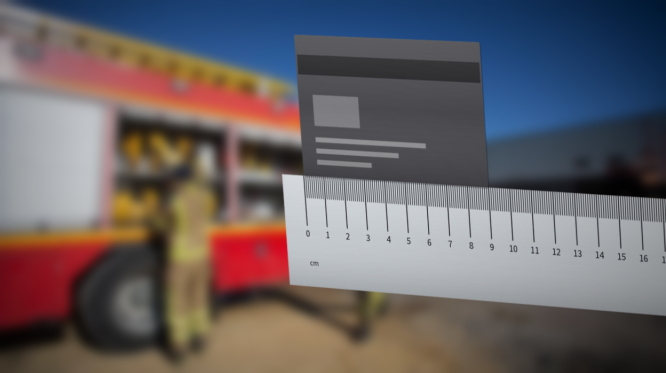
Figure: 9cm
